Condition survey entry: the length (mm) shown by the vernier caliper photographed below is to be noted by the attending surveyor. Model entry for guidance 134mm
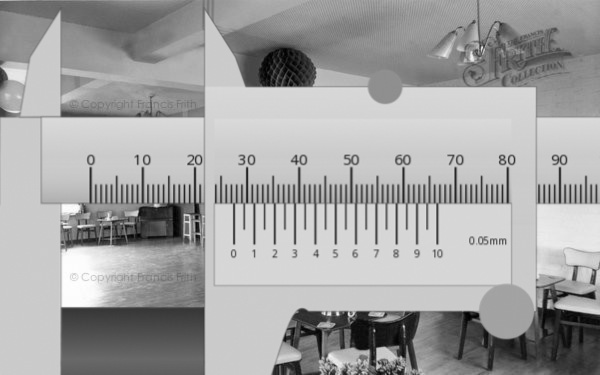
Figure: 27.5mm
